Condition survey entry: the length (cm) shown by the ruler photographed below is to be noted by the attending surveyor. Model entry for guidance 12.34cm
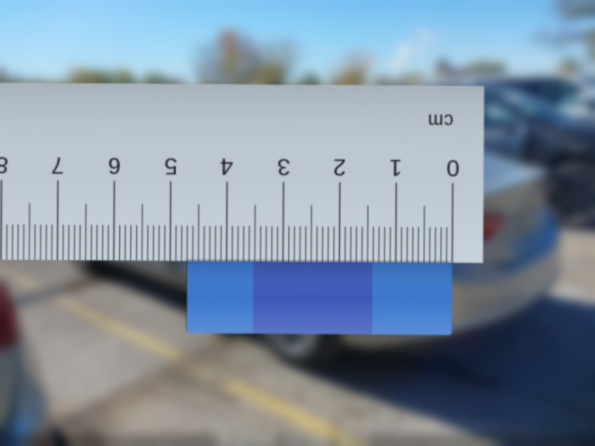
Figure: 4.7cm
